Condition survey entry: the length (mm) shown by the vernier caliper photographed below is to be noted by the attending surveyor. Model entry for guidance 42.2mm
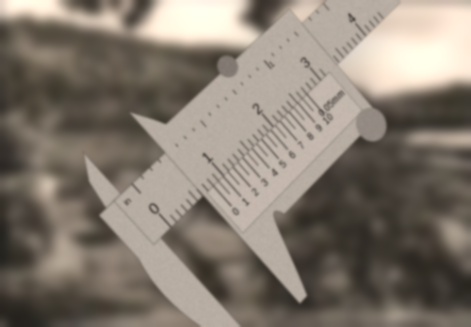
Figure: 8.0mm
